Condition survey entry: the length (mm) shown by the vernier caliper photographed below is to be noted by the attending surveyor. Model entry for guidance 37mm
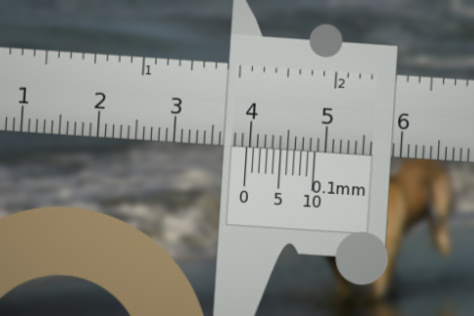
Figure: 39.6mm
